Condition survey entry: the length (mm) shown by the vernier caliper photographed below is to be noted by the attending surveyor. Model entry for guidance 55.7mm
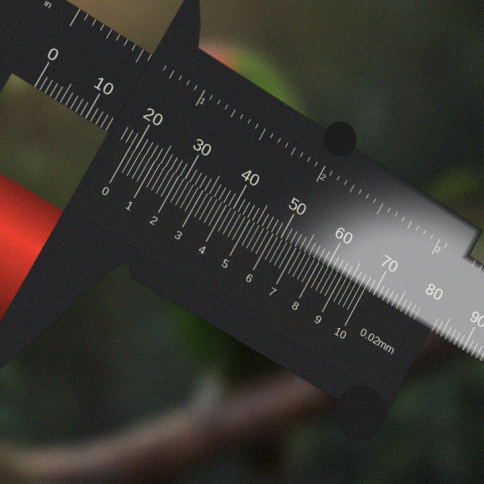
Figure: 19.0mm
